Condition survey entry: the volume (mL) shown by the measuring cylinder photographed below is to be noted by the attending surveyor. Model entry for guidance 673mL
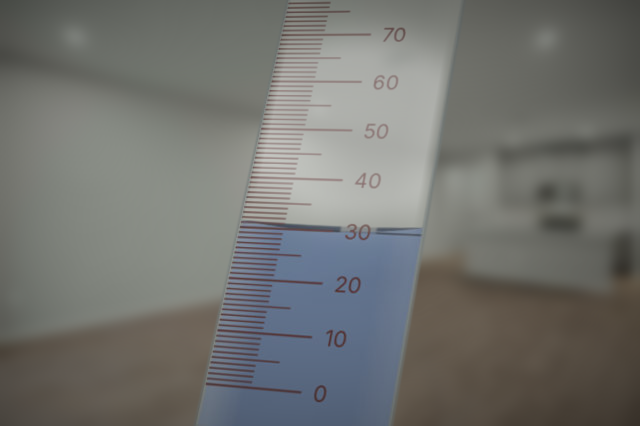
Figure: 30mL
